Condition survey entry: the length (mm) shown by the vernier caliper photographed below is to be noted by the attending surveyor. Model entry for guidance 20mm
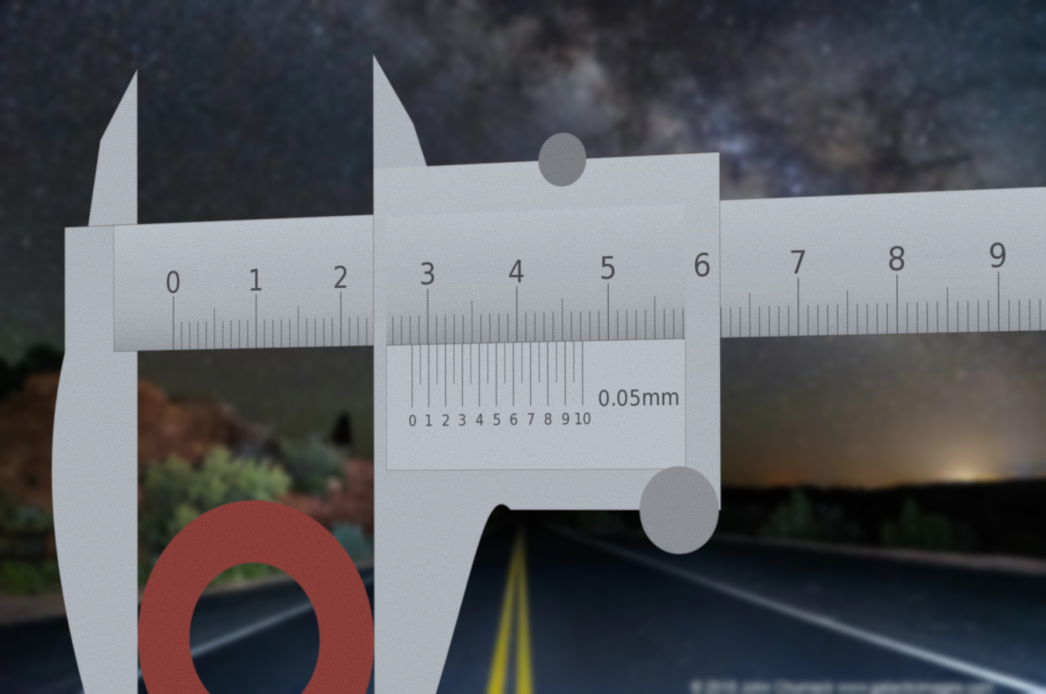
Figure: 28.2mm
